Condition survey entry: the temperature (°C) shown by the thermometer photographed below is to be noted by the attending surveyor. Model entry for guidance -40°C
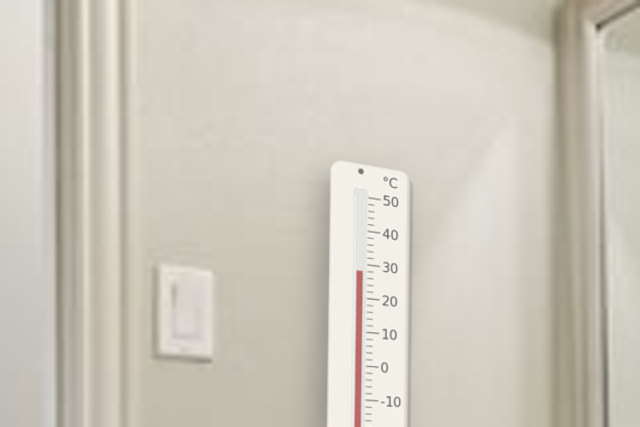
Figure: 28°C
